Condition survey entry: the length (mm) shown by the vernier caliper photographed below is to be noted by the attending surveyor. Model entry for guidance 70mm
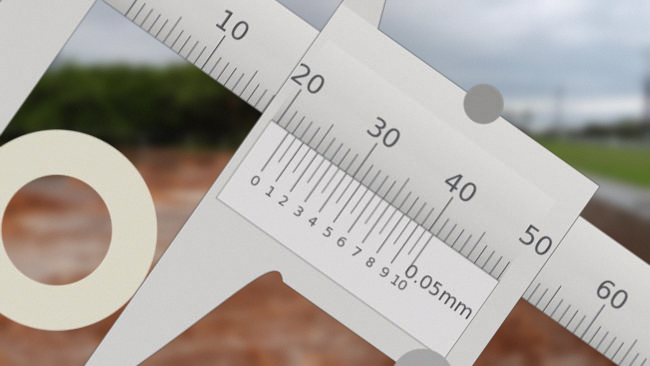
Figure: 21.6mm
